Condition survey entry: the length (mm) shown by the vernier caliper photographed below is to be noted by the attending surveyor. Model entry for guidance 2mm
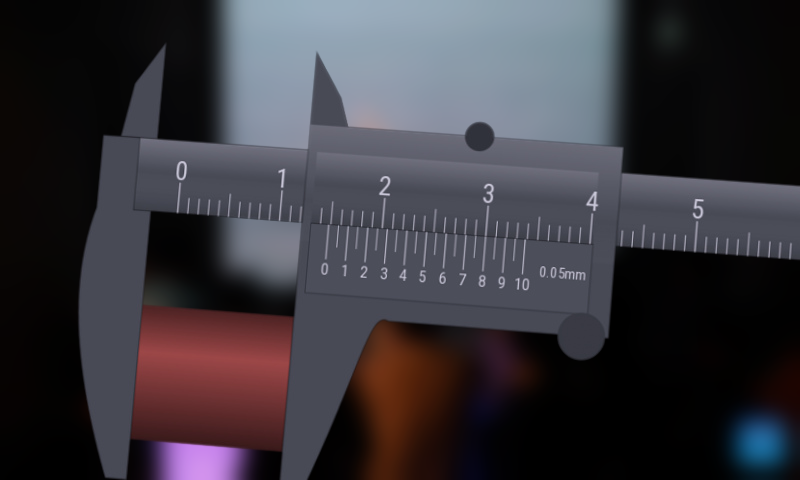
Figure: 14.8mm
